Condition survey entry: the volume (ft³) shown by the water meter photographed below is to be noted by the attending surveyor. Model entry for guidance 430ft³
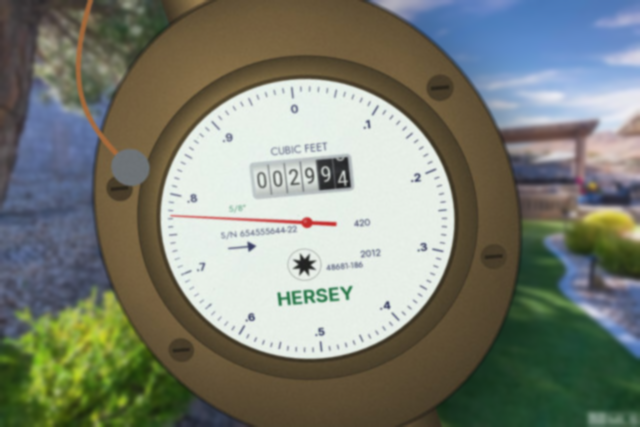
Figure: 2993.77ft³
